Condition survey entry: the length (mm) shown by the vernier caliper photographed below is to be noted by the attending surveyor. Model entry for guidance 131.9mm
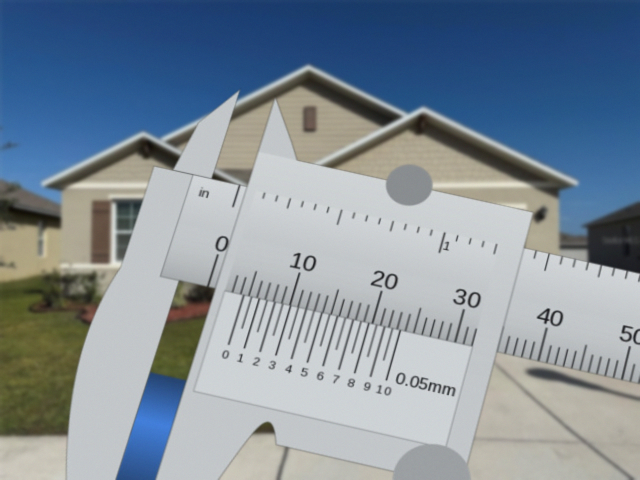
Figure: 4.4mm
